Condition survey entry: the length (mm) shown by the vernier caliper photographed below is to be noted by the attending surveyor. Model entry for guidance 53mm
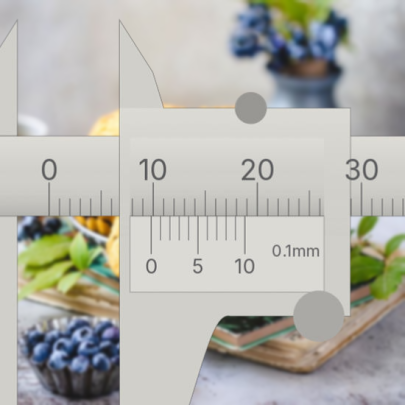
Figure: 9.8mm
